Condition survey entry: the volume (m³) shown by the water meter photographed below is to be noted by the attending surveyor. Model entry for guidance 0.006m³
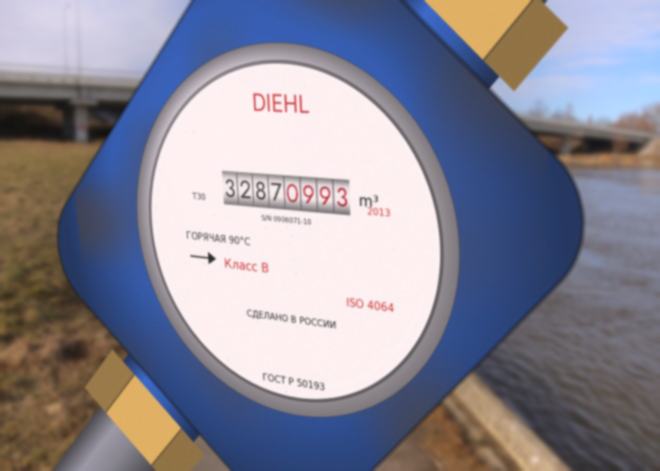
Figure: 3287.0993m³
